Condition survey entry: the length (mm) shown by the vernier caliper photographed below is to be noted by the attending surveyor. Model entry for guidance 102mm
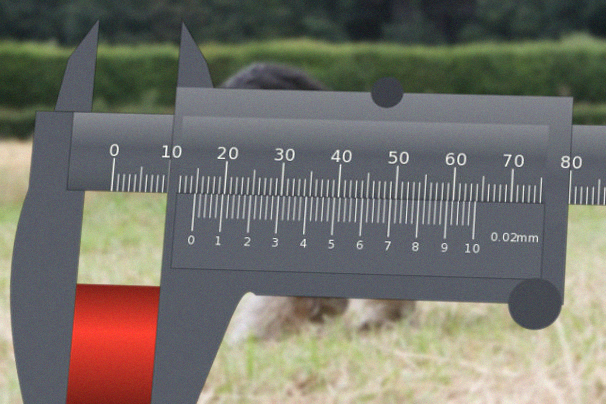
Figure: 14.8mm
